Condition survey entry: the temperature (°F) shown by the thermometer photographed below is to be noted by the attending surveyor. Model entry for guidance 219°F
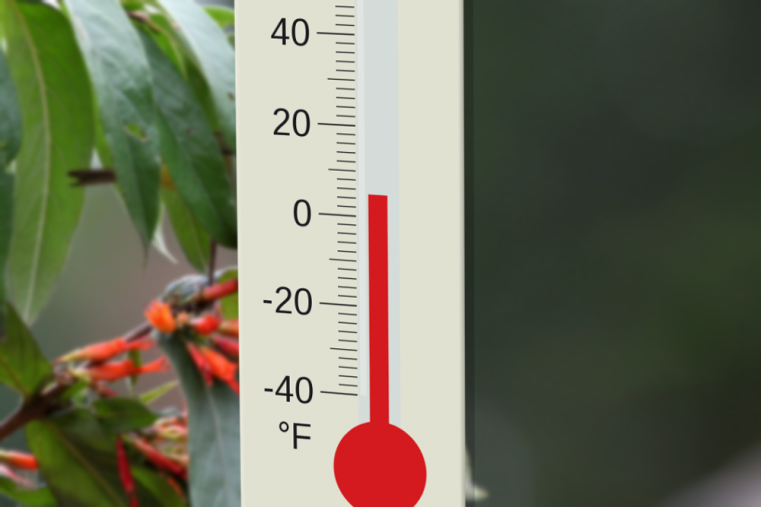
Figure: 5°F
